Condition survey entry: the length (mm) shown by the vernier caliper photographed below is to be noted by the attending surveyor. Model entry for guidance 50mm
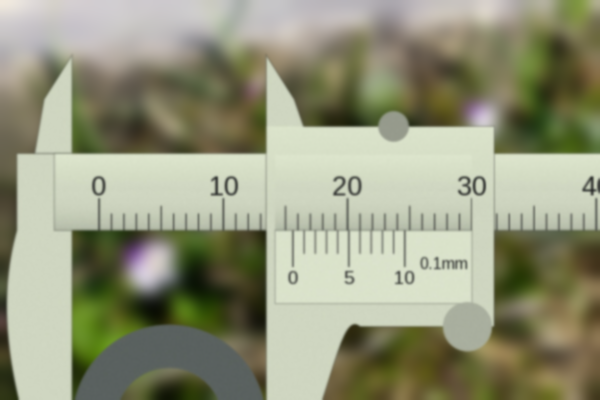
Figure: 15.6mm
